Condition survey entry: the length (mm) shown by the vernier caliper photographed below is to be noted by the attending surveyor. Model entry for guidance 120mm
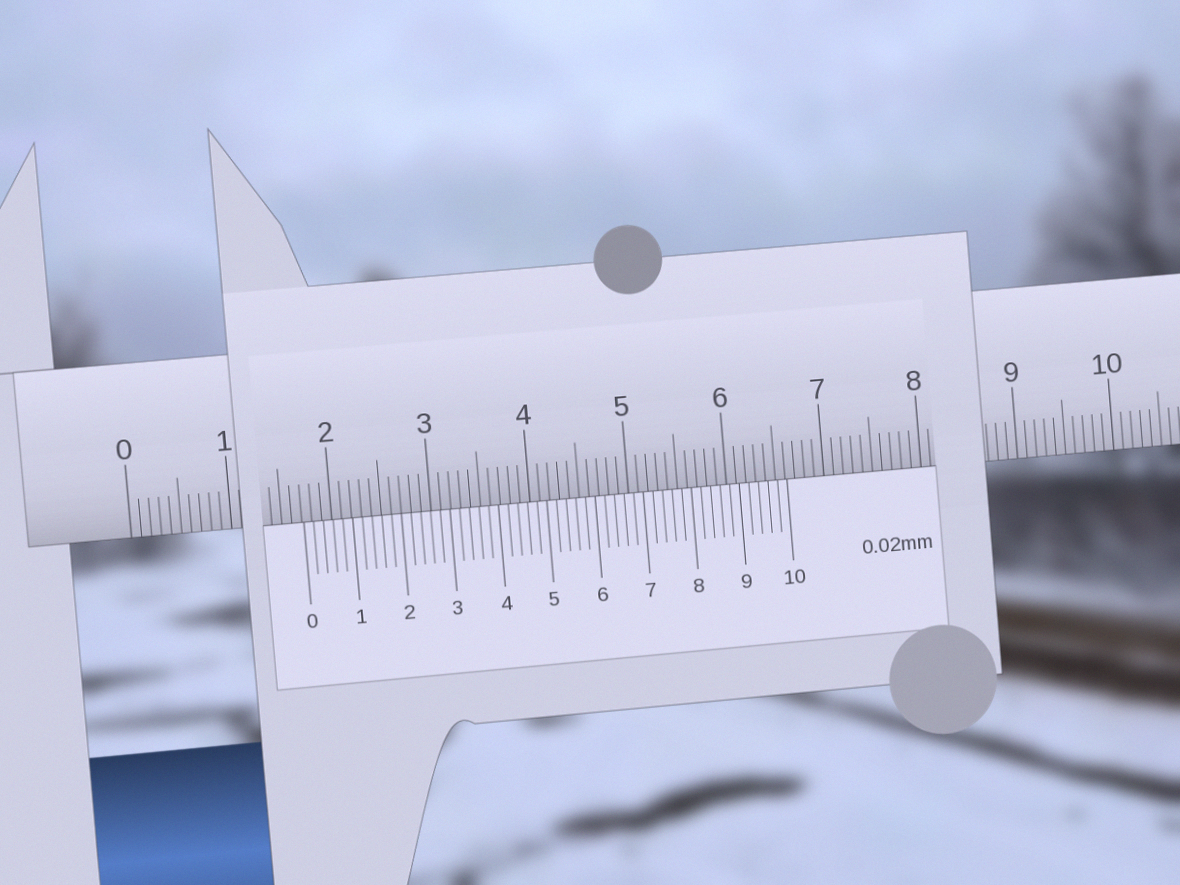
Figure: 17.2mm
